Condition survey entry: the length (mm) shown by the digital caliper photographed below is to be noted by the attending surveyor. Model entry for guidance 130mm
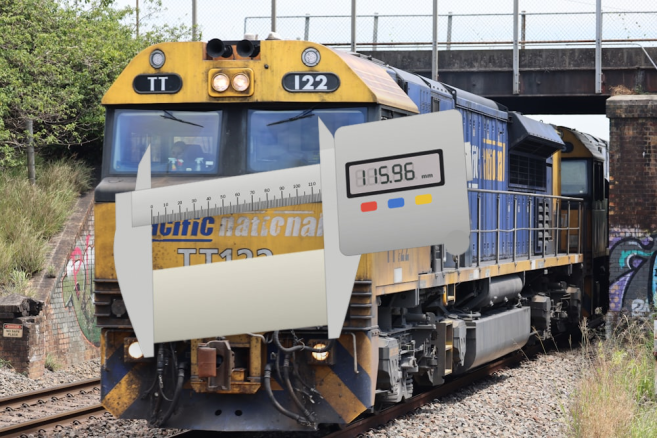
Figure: 115.96mm
